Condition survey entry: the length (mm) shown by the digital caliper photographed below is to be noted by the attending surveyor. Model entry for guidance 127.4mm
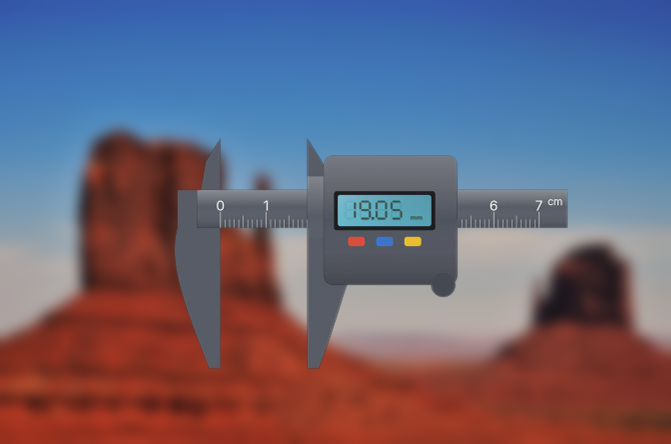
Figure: 19.05mm
